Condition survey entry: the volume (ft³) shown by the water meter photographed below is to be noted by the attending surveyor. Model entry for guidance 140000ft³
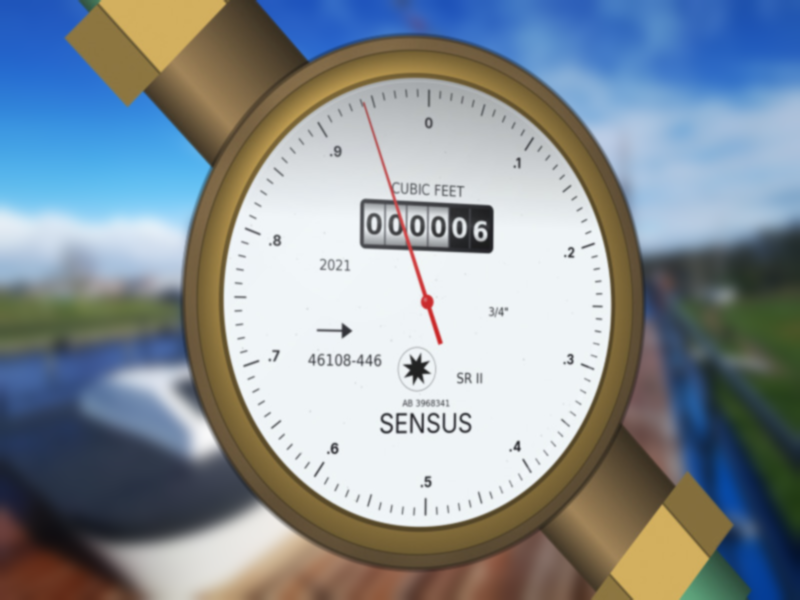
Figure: 5.94ft³
